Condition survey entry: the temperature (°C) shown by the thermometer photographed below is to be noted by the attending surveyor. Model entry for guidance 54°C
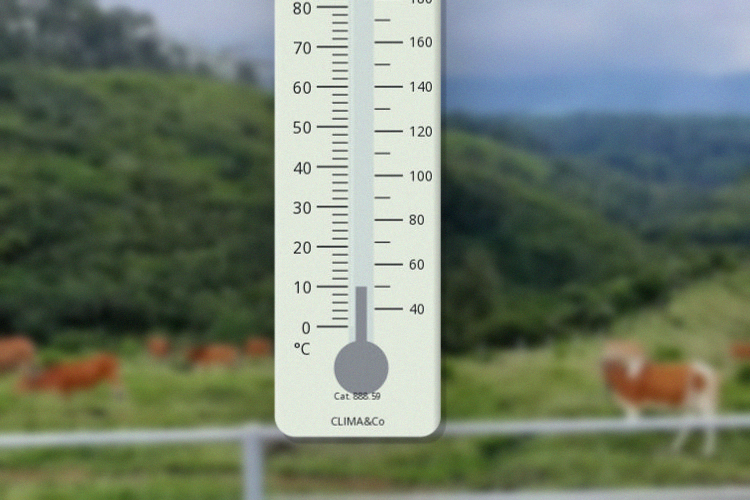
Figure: 10°C
